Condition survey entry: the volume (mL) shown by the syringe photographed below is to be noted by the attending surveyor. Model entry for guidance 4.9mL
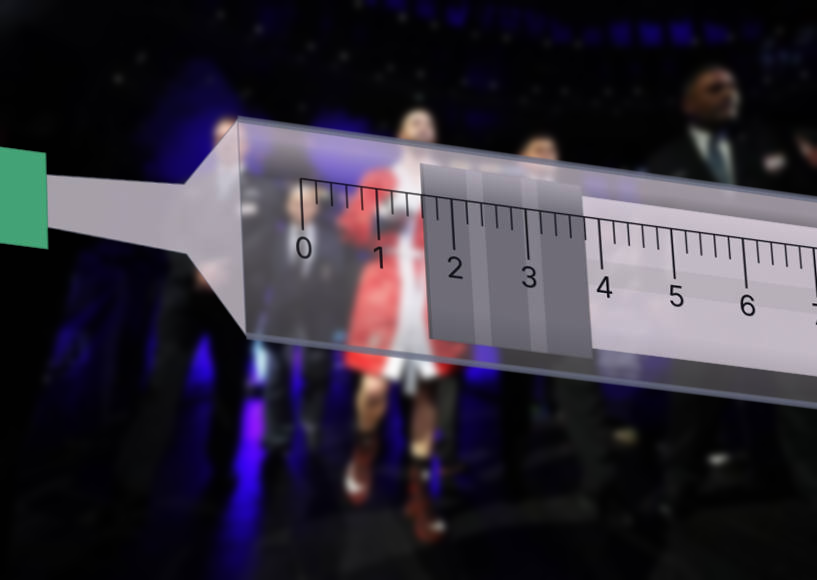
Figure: 1.6mL
